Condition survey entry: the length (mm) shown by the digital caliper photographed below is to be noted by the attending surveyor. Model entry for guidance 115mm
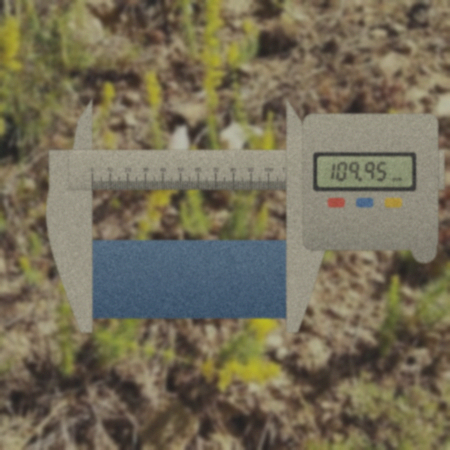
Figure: 109.95mm
